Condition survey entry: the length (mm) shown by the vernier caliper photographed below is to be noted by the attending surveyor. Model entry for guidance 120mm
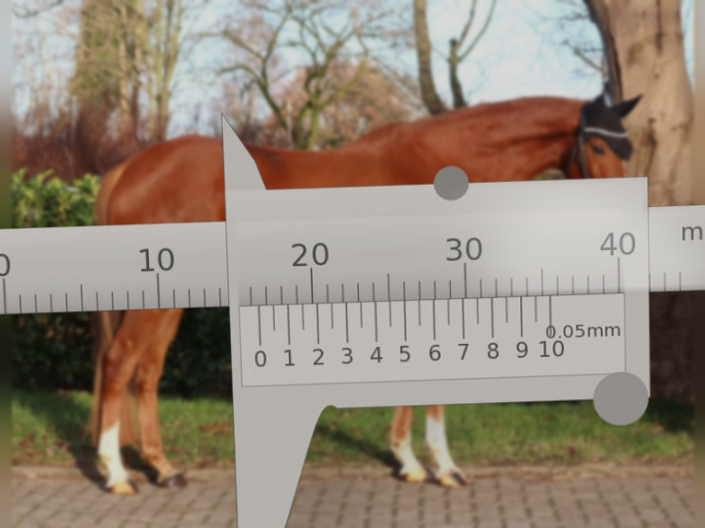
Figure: 16.5mm
